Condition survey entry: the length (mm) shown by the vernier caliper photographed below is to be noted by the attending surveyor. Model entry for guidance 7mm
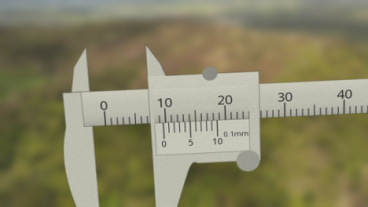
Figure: 9.6mm
